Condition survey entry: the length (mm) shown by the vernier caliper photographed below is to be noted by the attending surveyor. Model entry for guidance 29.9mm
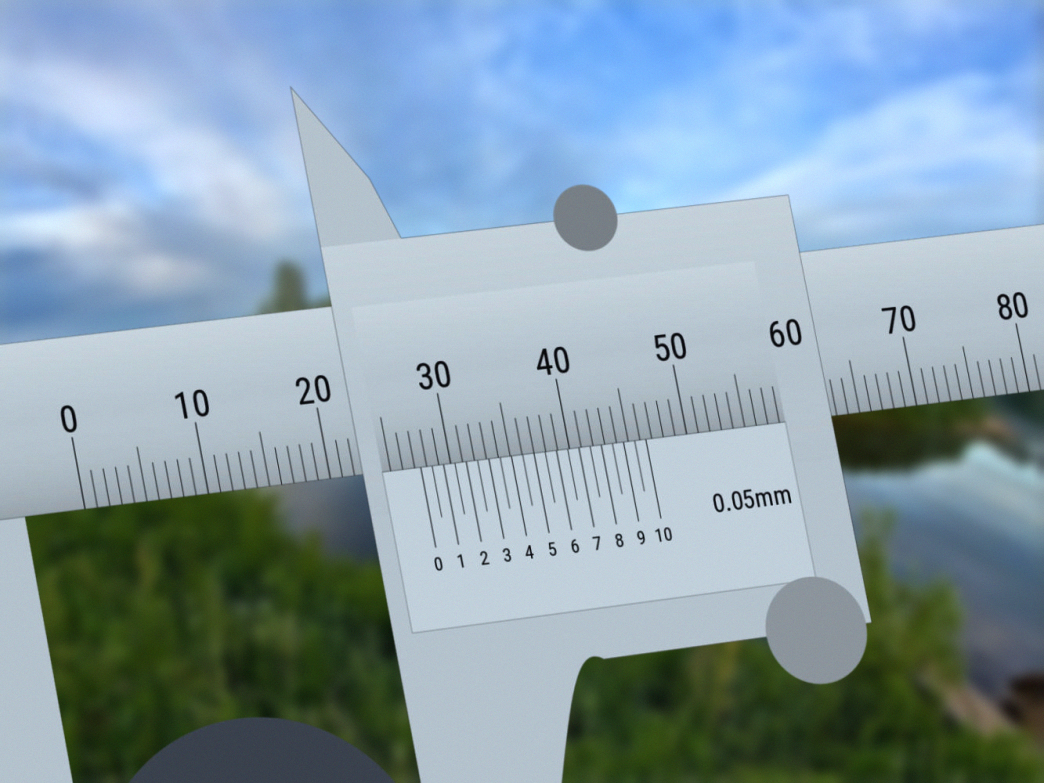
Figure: 27.5mm
